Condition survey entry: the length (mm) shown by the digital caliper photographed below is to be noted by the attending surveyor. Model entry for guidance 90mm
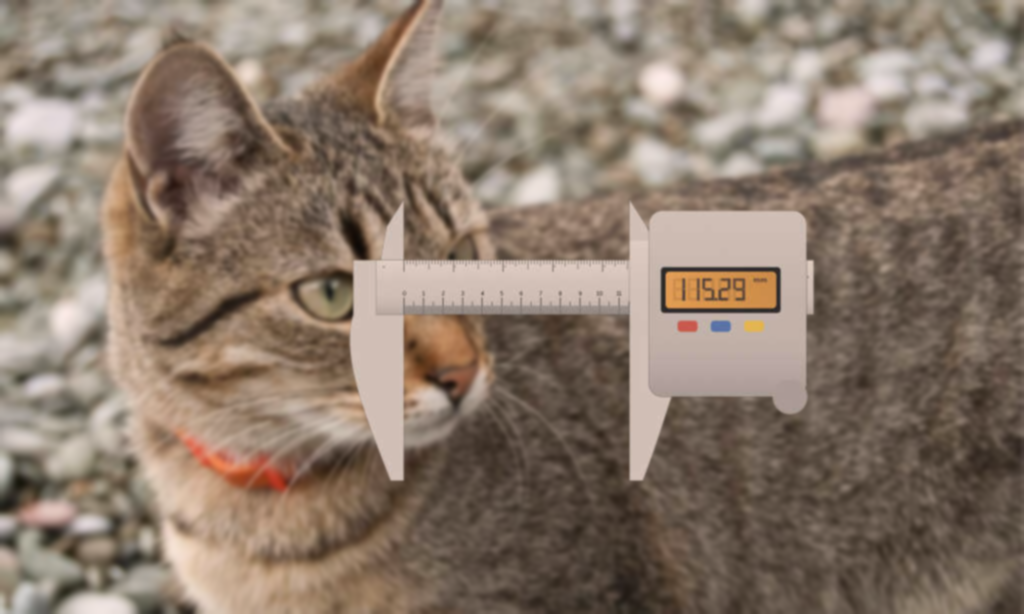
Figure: 115.29mm
